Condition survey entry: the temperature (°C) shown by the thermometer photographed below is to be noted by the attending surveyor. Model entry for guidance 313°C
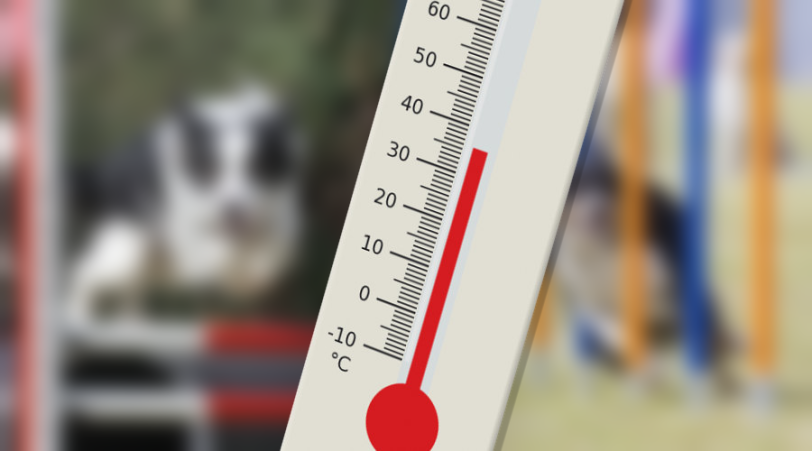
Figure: 36°C
